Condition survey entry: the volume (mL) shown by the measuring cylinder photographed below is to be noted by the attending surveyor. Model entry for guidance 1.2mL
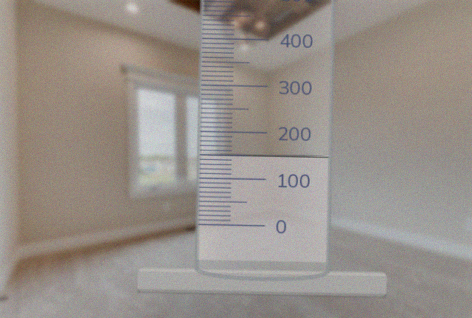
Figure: 150mL
